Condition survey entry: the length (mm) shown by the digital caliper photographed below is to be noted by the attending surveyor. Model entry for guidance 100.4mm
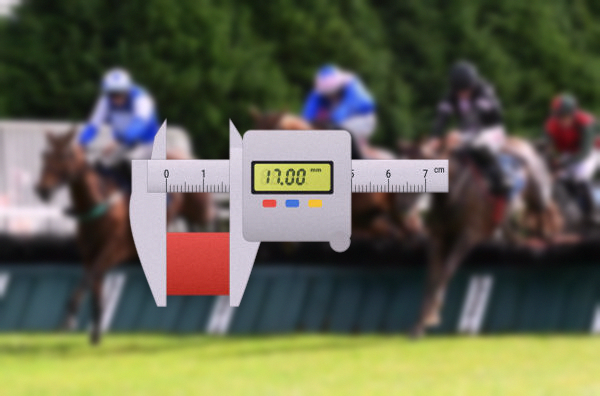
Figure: 17.00mm
